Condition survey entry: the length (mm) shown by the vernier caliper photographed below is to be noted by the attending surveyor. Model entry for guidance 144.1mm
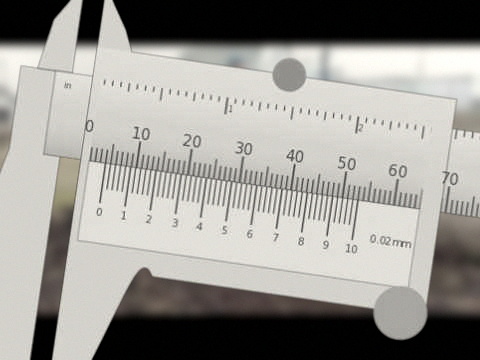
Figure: 4.0mm
